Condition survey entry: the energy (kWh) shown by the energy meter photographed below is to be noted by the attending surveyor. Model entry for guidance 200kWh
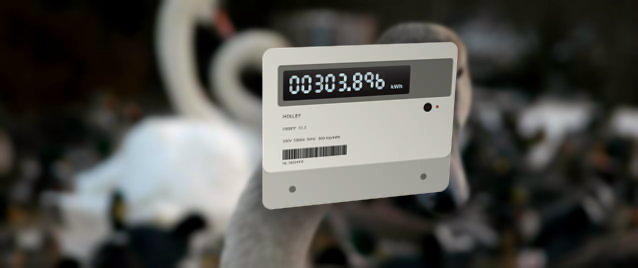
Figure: 303.896kWh
